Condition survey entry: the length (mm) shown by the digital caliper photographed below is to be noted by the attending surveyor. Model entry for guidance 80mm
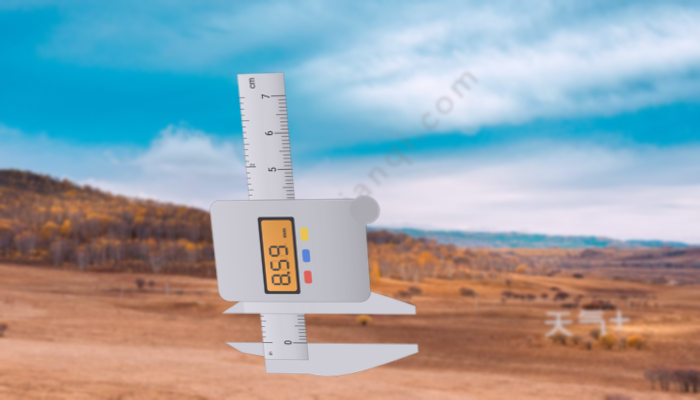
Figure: 8.59mm
